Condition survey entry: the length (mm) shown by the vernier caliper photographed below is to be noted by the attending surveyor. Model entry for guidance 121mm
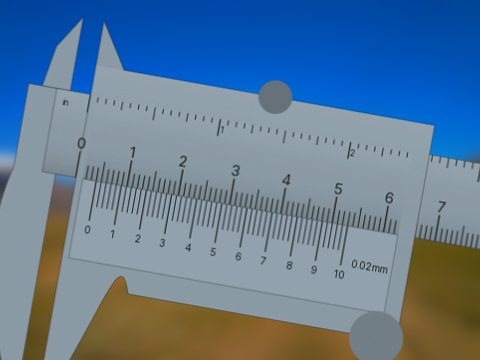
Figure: 4.0mm
